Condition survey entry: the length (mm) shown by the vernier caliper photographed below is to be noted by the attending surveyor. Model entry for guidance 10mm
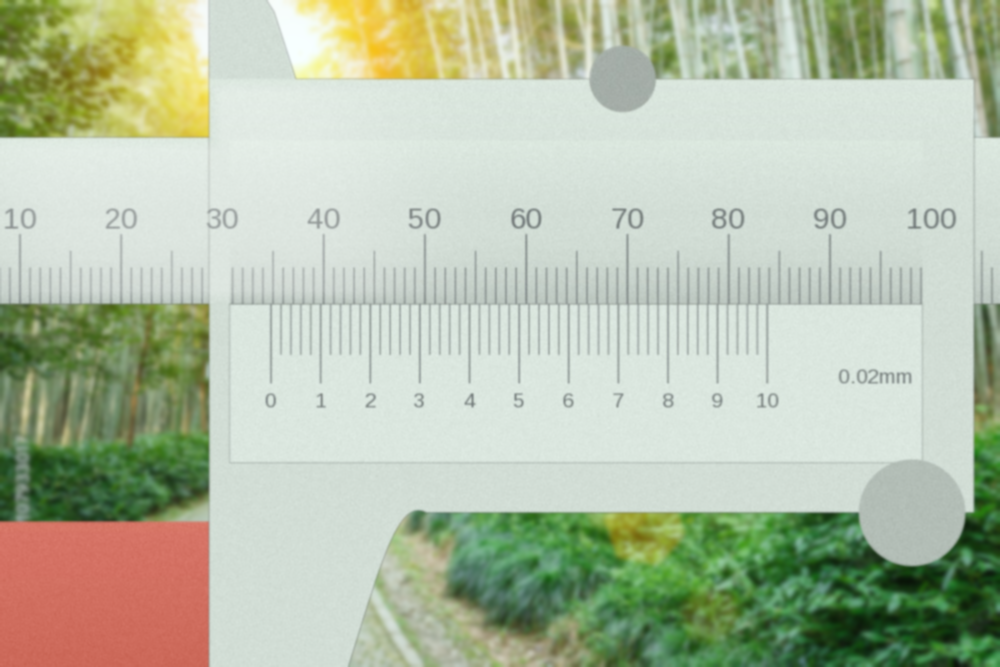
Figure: 34.8mm
